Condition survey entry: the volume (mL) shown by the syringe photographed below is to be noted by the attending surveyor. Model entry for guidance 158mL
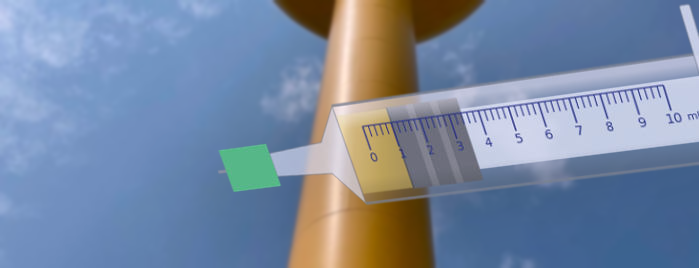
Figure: 1mL
